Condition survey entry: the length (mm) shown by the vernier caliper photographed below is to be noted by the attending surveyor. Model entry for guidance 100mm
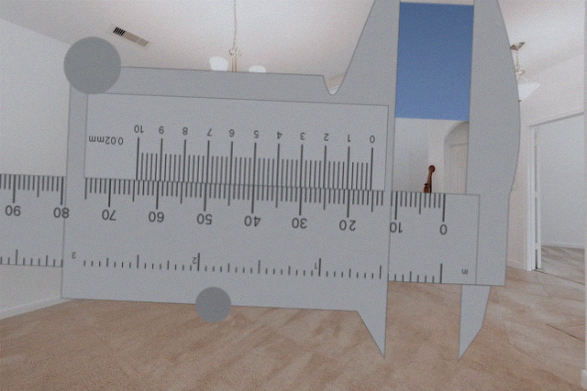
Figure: 15.5mm
